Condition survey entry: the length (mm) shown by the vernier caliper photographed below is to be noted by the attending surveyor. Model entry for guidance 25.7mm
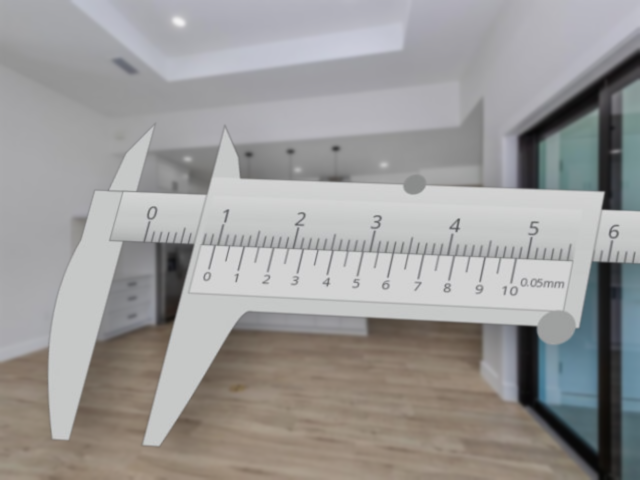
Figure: 9.6mm
